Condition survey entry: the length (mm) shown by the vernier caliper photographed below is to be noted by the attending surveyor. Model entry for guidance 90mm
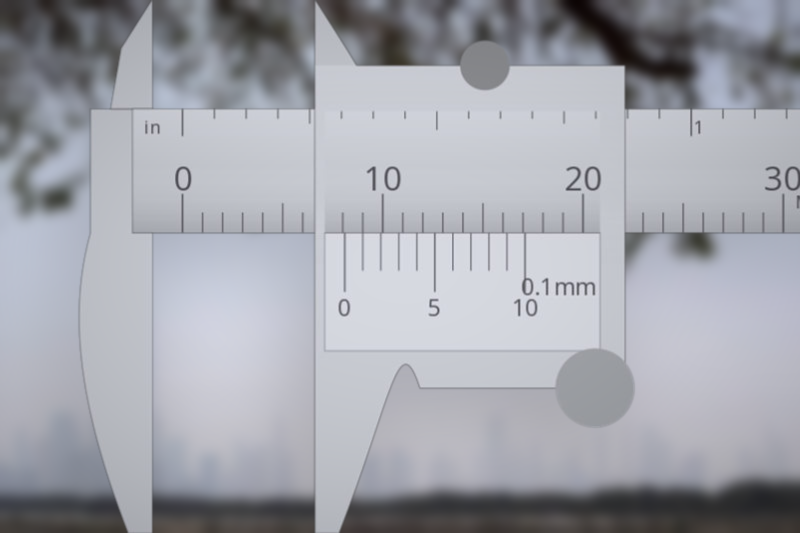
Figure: 8.1mm
